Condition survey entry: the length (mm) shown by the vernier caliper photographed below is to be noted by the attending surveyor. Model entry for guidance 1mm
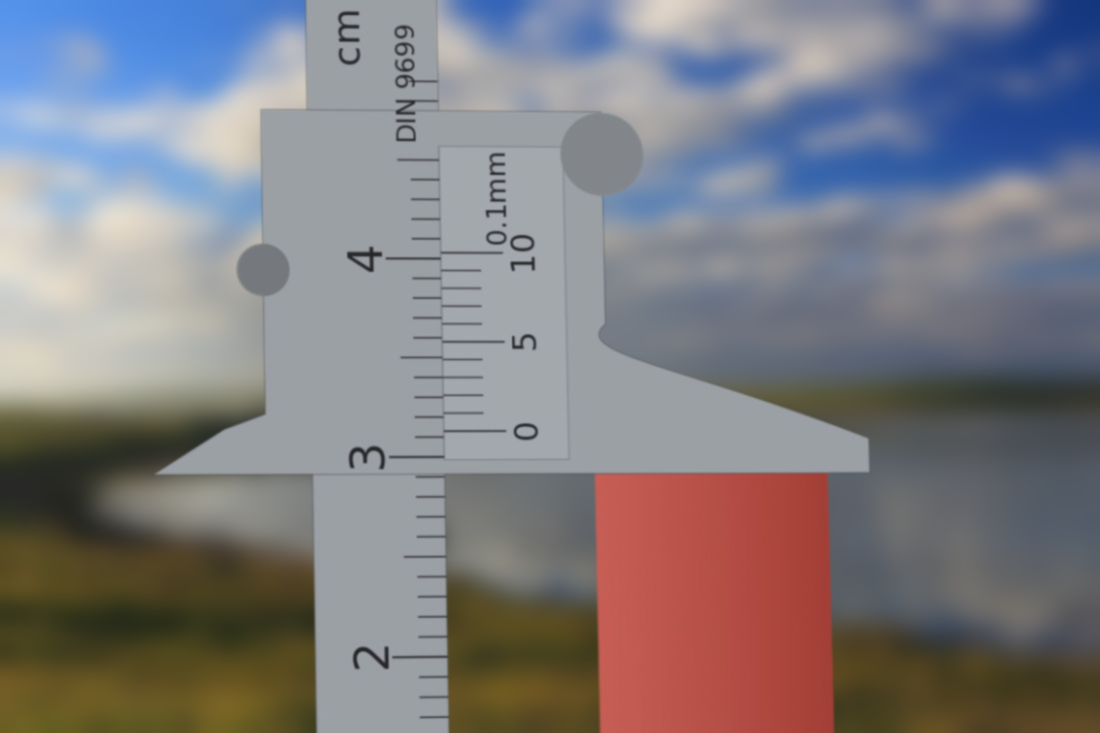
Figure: 31.3mm
